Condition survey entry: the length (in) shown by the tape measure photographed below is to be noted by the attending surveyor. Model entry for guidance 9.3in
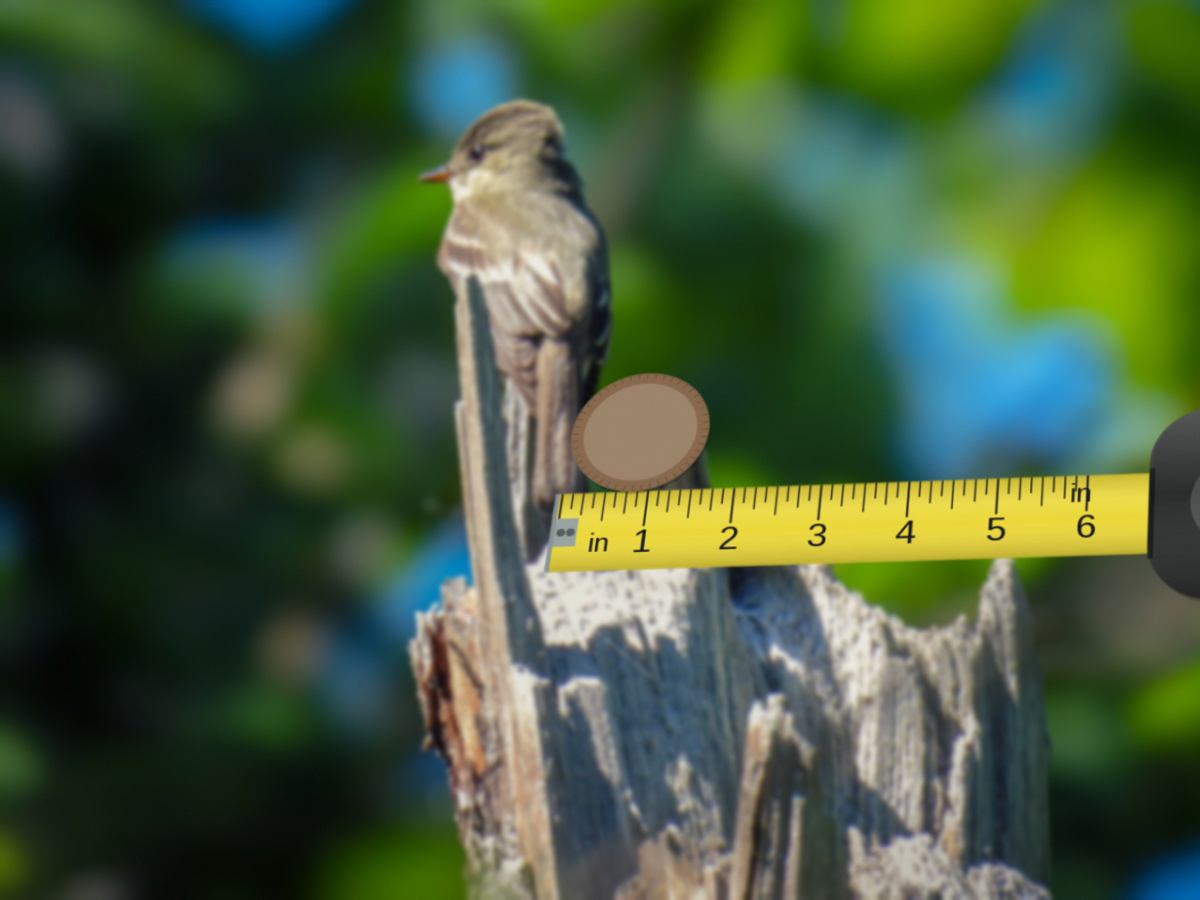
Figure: 1.625in
